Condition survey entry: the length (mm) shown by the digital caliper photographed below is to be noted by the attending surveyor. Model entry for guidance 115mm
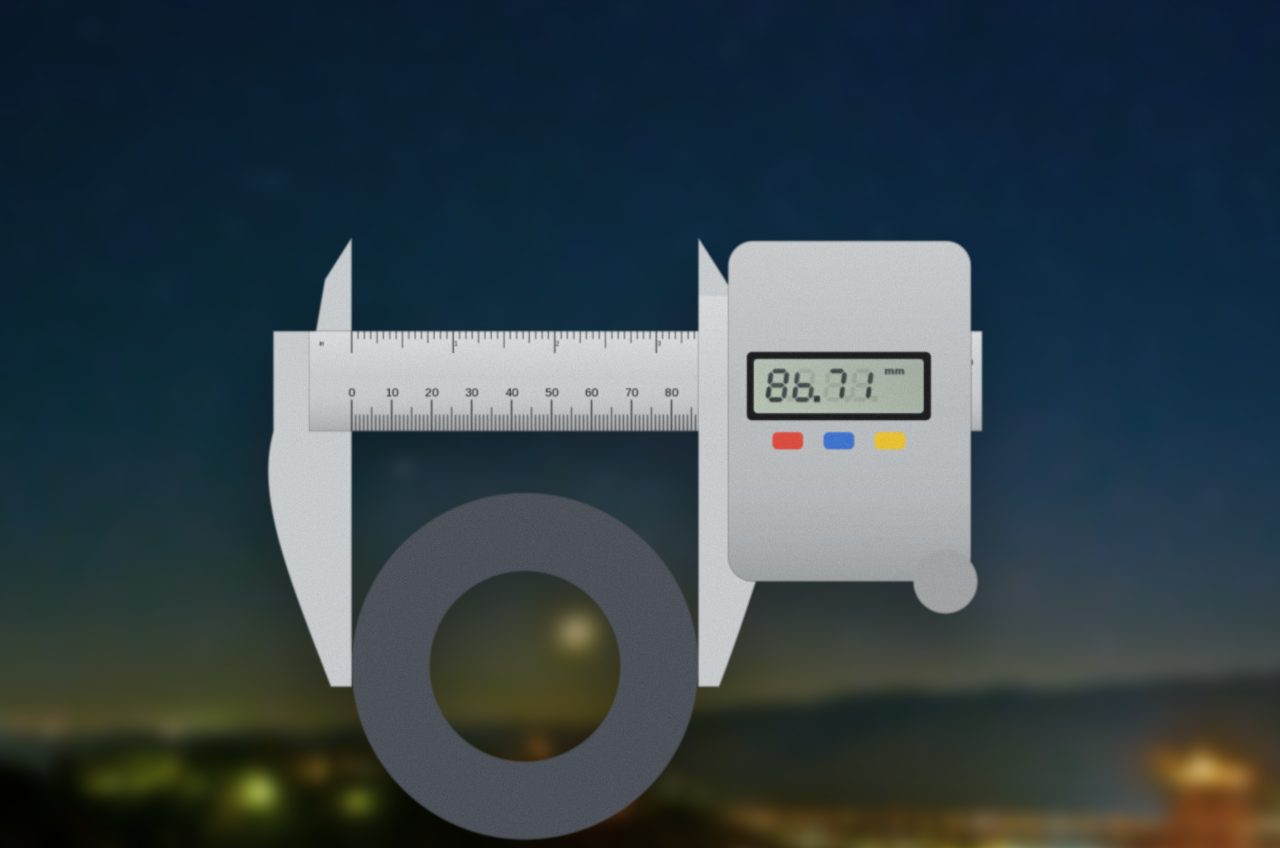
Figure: 86.71mm
